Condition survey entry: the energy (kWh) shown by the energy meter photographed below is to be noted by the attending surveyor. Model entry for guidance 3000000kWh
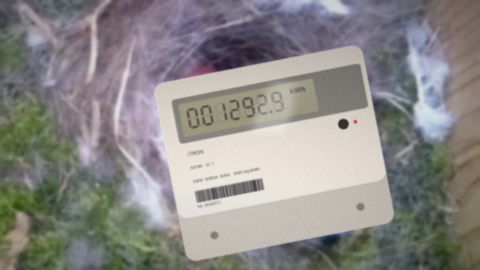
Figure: 1292.9kWh
